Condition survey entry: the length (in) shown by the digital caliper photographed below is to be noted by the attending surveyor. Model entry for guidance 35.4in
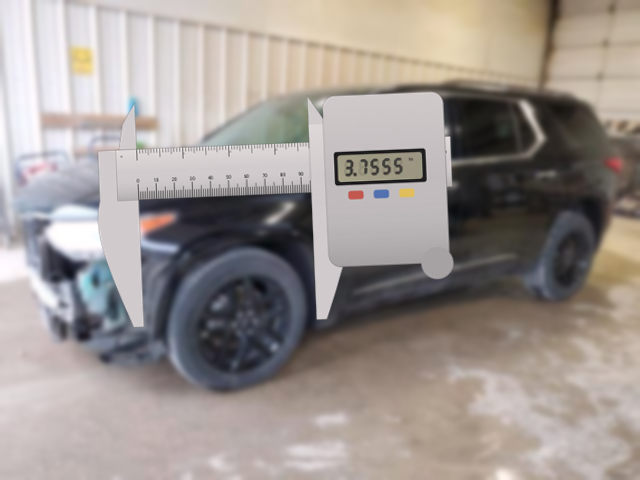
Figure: 3.7555in
